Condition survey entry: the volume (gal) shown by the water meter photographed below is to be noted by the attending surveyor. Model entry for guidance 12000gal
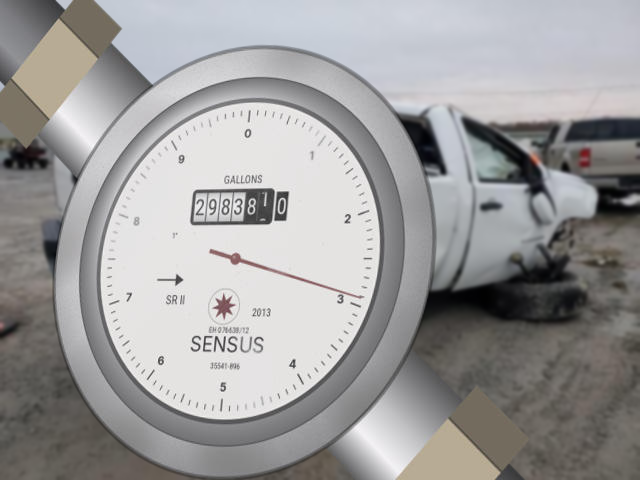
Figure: 2983812.9gal
